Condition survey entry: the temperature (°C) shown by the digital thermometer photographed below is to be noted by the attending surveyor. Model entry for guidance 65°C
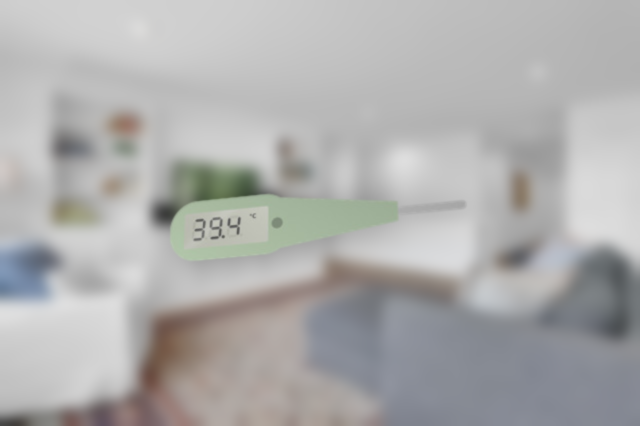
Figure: 39.4°C
